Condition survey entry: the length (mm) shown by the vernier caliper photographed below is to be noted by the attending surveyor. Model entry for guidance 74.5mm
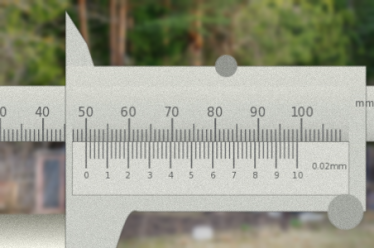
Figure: 50.0mm
